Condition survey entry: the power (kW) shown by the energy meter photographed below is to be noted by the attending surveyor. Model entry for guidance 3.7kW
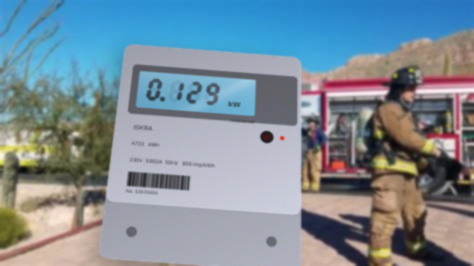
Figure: 0.129kW
